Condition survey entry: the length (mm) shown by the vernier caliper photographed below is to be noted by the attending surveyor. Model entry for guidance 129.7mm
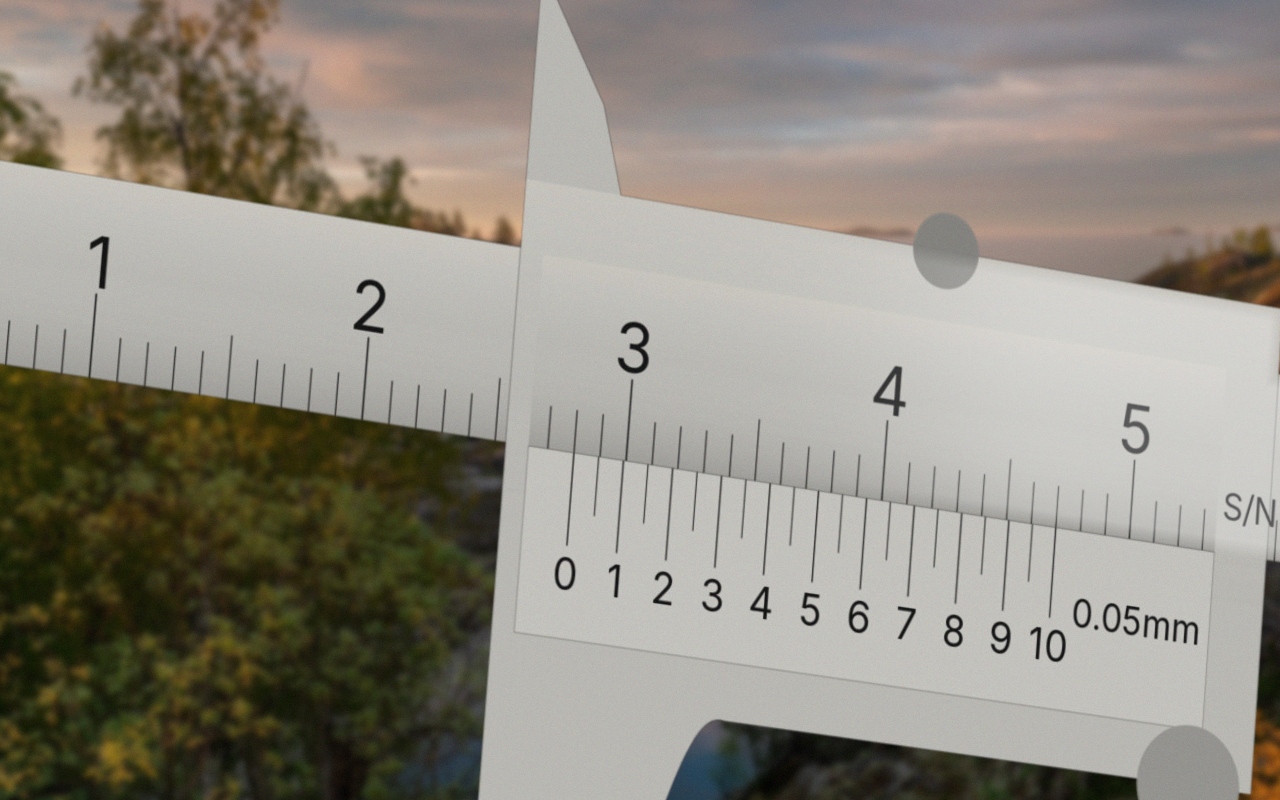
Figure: 28.0mm
